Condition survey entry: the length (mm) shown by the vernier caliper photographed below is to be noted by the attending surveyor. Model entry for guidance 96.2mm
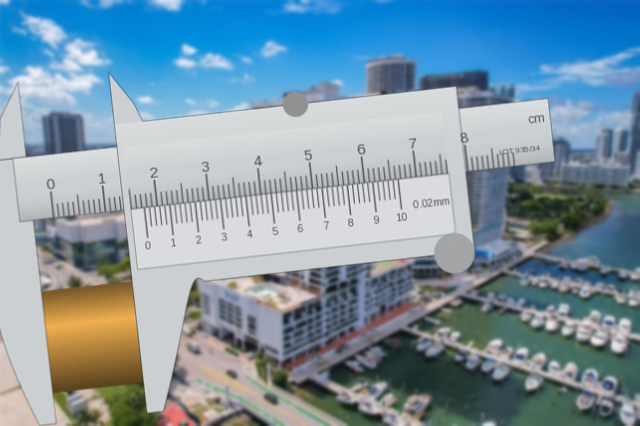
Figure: 17.5mm
